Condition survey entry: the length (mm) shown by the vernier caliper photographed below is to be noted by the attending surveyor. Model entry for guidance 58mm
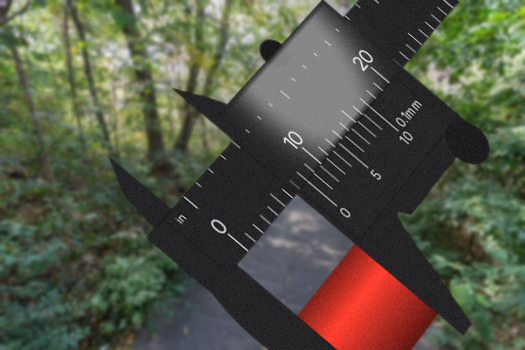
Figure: 8.0mm
